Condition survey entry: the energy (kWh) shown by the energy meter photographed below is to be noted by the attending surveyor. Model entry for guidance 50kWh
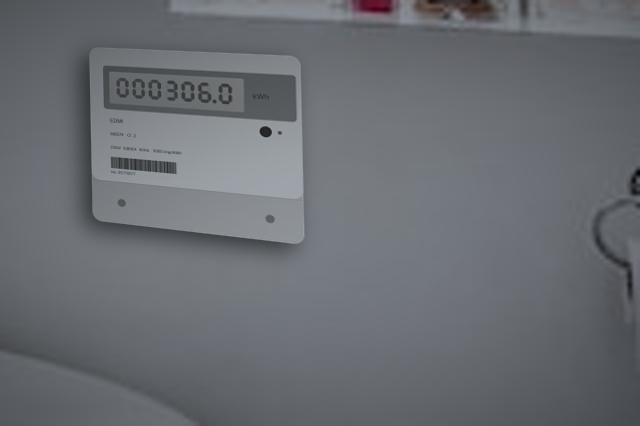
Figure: 306.0kWh
